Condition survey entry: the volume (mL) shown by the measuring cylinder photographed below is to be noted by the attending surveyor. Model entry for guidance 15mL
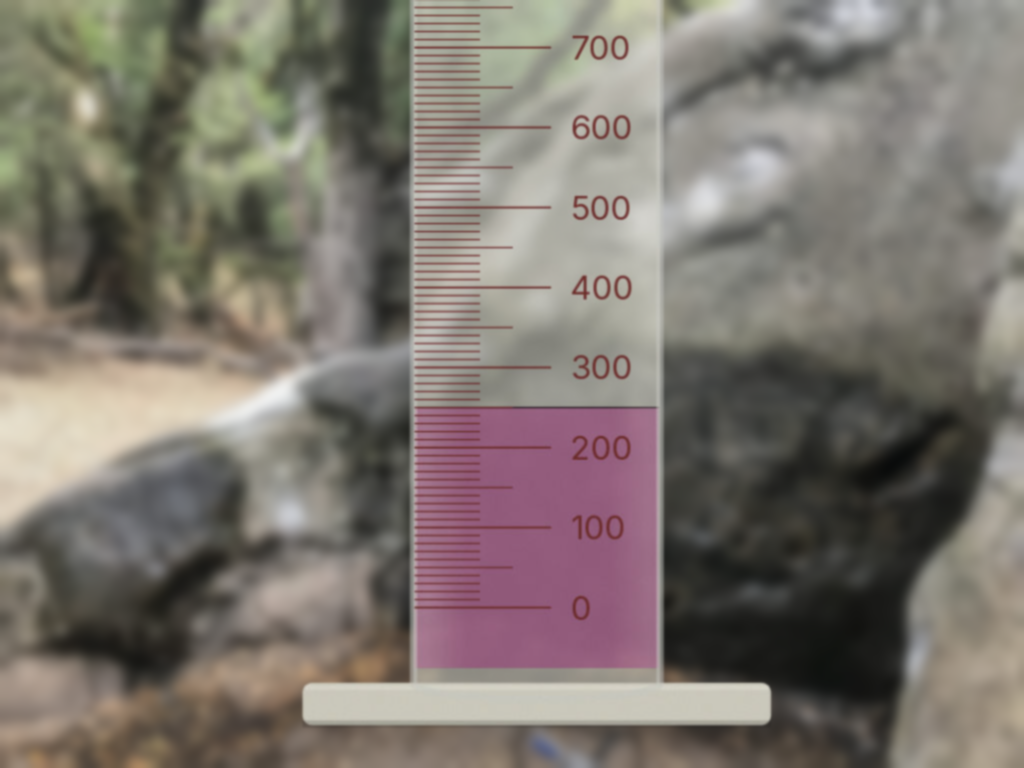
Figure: 250mL
